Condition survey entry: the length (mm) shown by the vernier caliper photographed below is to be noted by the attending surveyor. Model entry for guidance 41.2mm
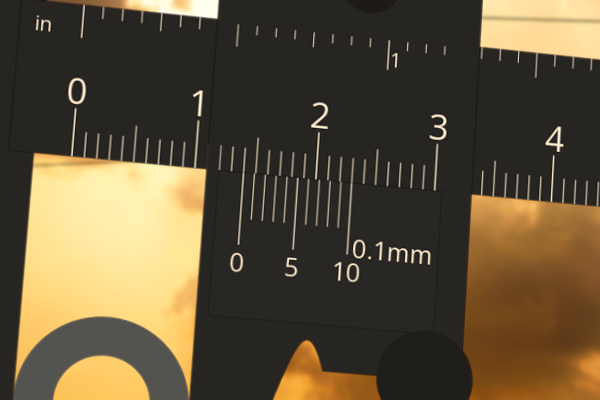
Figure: 14.0mm
